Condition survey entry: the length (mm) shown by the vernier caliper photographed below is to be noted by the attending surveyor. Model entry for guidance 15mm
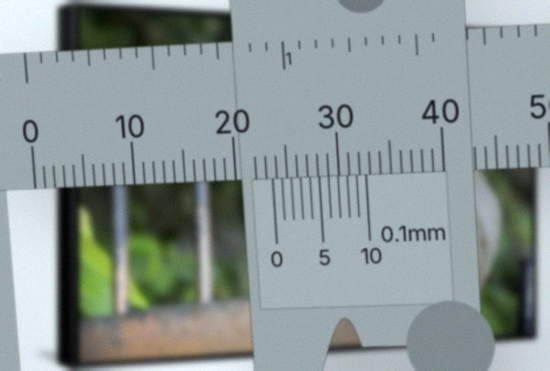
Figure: 23.6mm
